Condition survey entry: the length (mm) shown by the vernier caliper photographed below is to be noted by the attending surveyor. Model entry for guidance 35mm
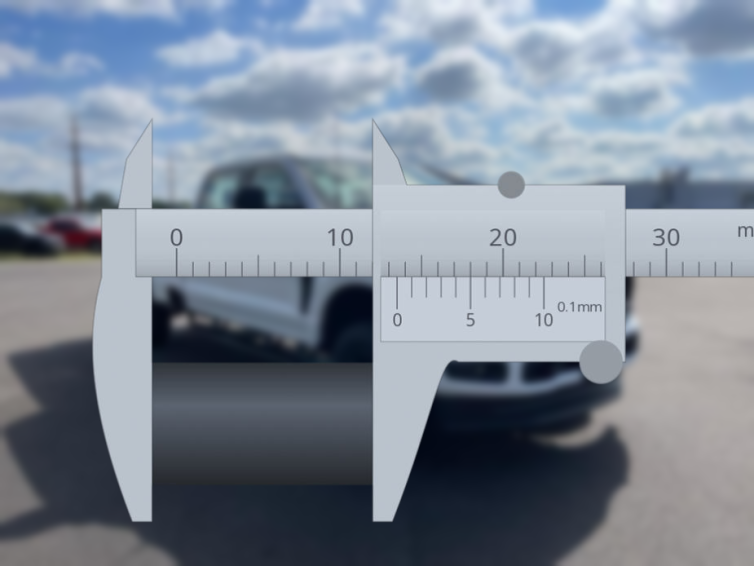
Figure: 13.5mm
